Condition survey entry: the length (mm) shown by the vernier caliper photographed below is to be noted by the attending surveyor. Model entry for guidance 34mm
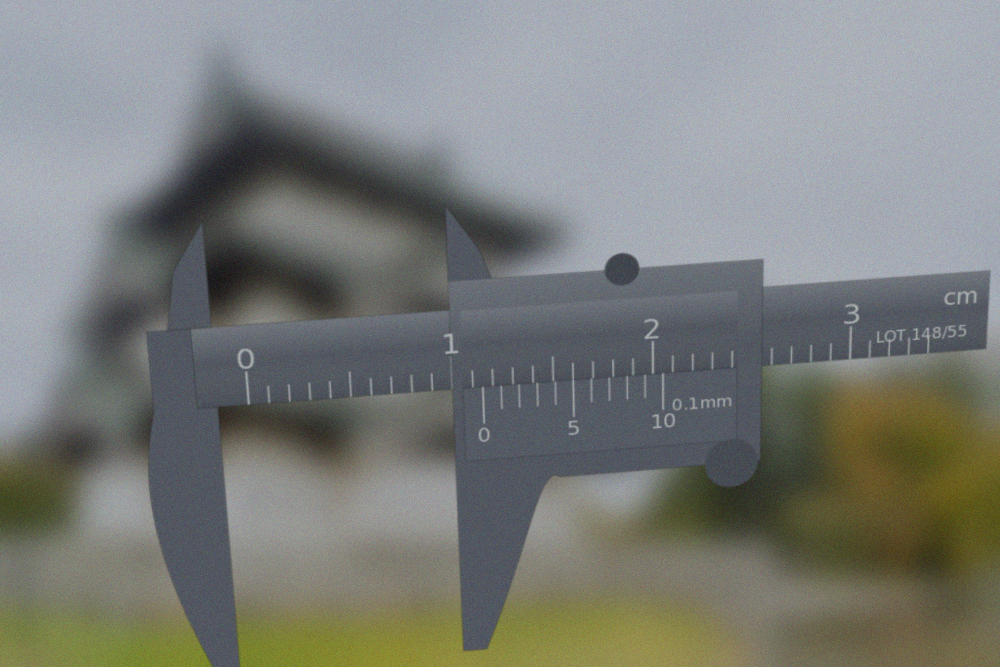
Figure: 11.5mm
